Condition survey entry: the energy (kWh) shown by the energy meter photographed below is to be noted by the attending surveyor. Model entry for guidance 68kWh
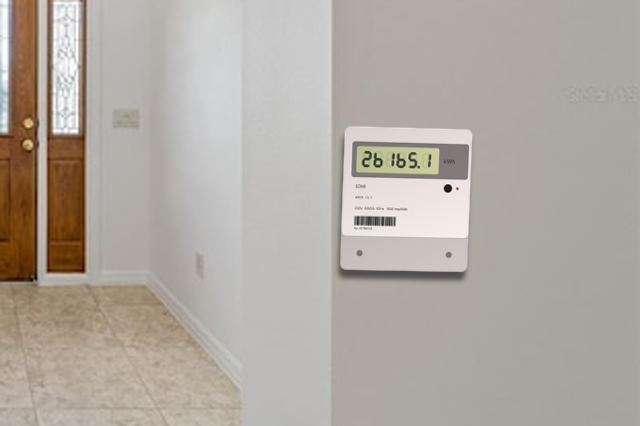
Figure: 26165.1kWh
